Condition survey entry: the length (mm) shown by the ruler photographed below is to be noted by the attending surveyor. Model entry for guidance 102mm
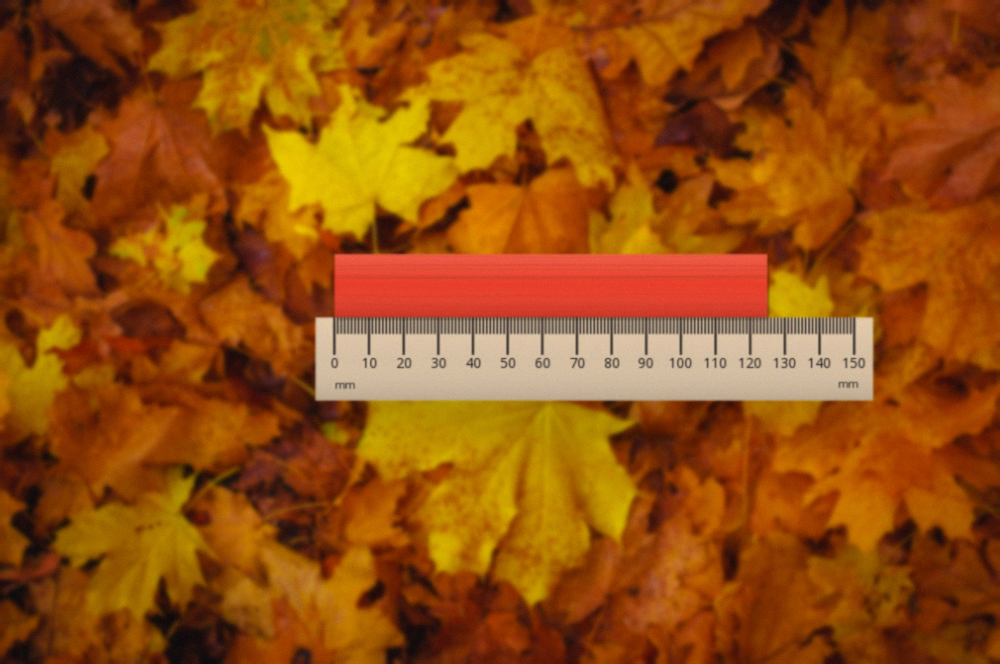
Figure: 125mm
